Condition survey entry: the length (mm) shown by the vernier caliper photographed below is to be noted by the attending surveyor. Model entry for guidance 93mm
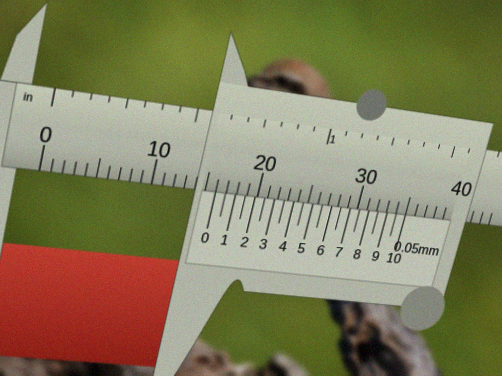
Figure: 16.0mm
